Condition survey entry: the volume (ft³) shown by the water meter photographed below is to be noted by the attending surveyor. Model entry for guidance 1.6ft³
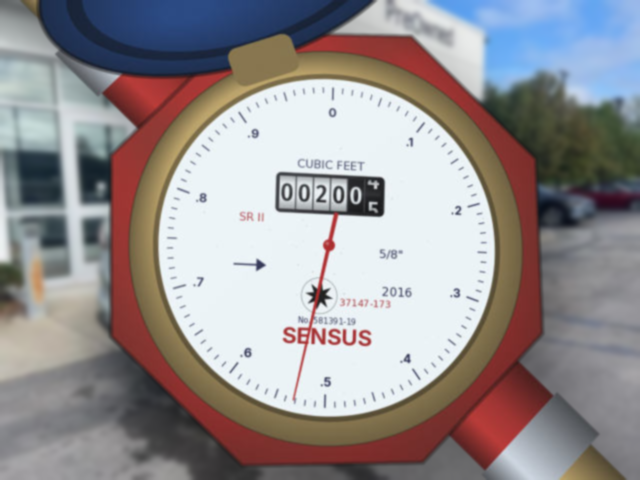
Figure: 2004.53ft³
